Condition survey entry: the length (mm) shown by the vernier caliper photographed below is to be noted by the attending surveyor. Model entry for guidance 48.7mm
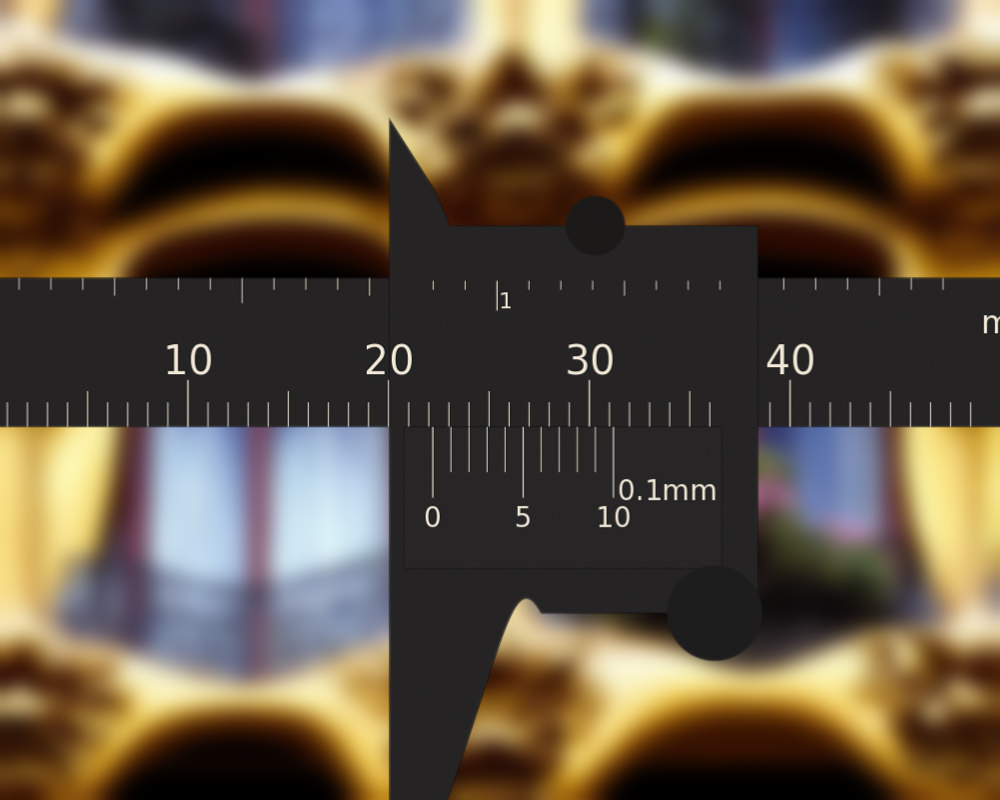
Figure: 22.2mm
